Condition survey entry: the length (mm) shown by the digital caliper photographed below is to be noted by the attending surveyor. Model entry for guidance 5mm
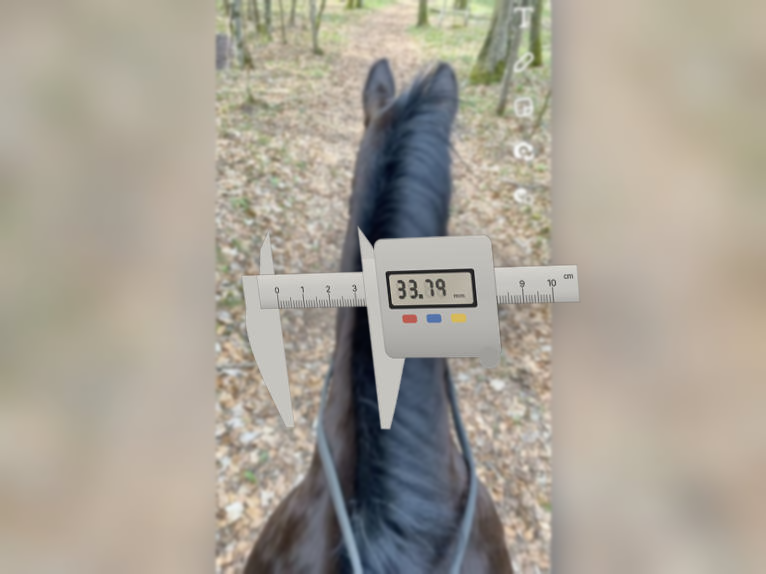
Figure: 33.79mm
